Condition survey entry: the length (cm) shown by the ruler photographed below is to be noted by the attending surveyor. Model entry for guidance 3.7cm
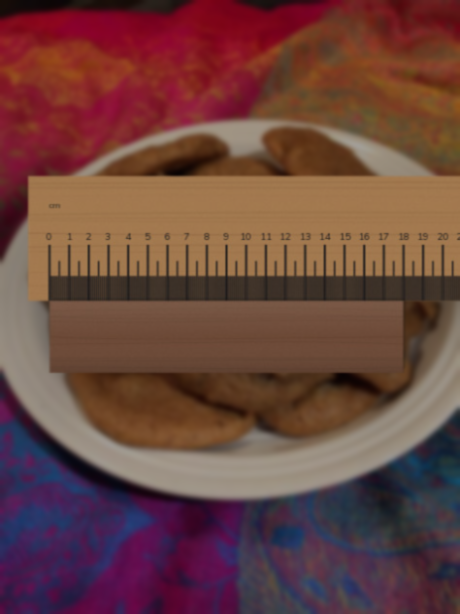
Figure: 18cm
